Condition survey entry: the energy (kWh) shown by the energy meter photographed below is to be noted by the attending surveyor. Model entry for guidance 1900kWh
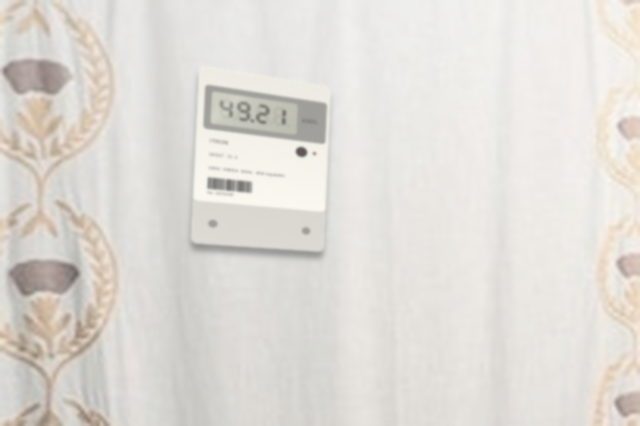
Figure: 49.21kWh
